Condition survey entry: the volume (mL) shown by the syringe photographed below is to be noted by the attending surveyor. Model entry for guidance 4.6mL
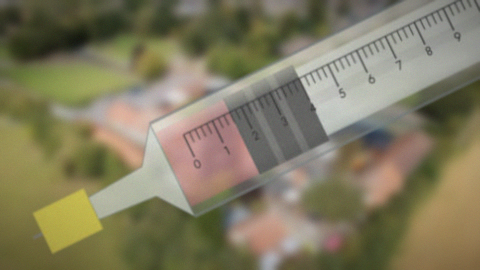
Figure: 1.6mL
